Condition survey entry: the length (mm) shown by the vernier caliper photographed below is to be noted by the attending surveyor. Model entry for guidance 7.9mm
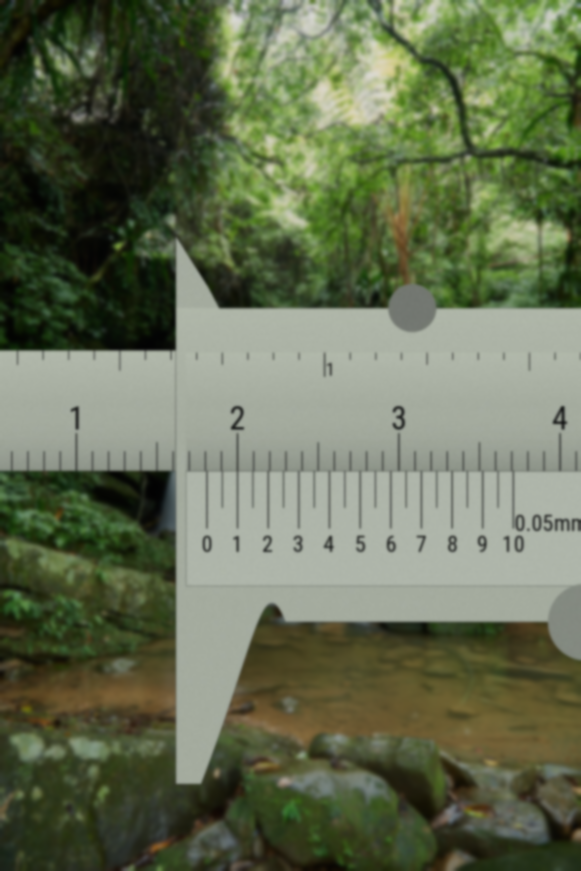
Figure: 18.1mm
